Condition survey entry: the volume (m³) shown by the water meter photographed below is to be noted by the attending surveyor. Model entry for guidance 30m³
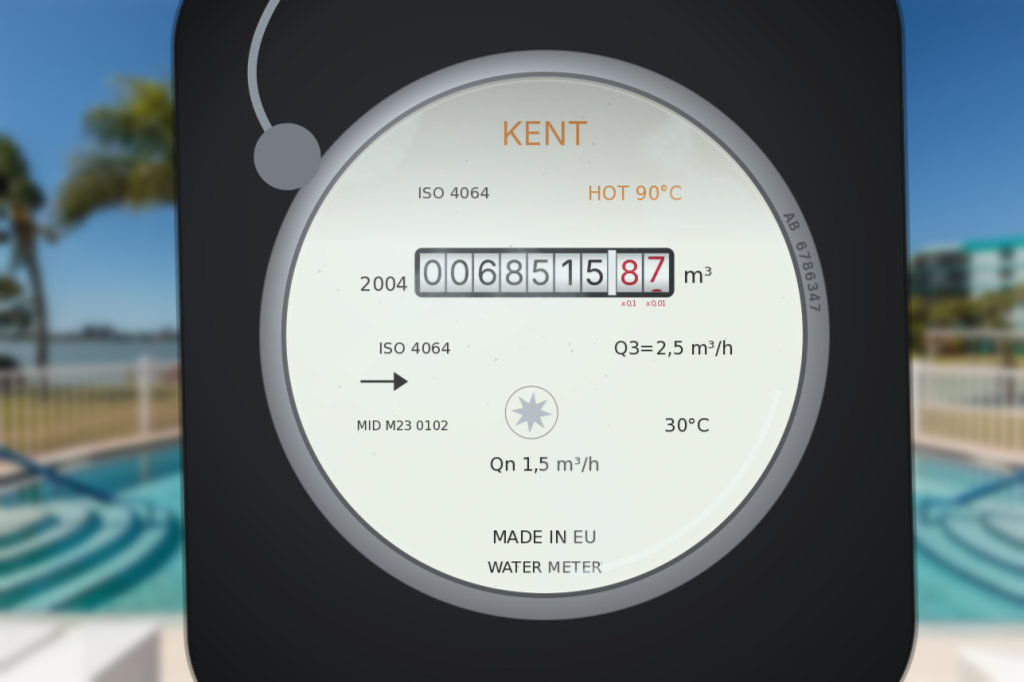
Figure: 68515.87m³
